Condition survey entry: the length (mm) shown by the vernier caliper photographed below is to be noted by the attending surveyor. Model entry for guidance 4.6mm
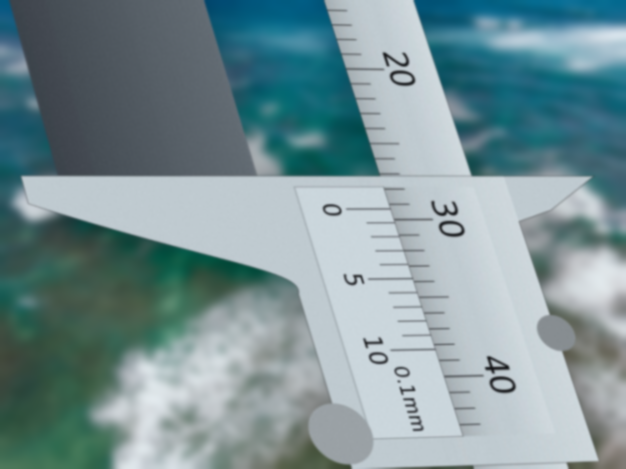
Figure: 29.3mm
